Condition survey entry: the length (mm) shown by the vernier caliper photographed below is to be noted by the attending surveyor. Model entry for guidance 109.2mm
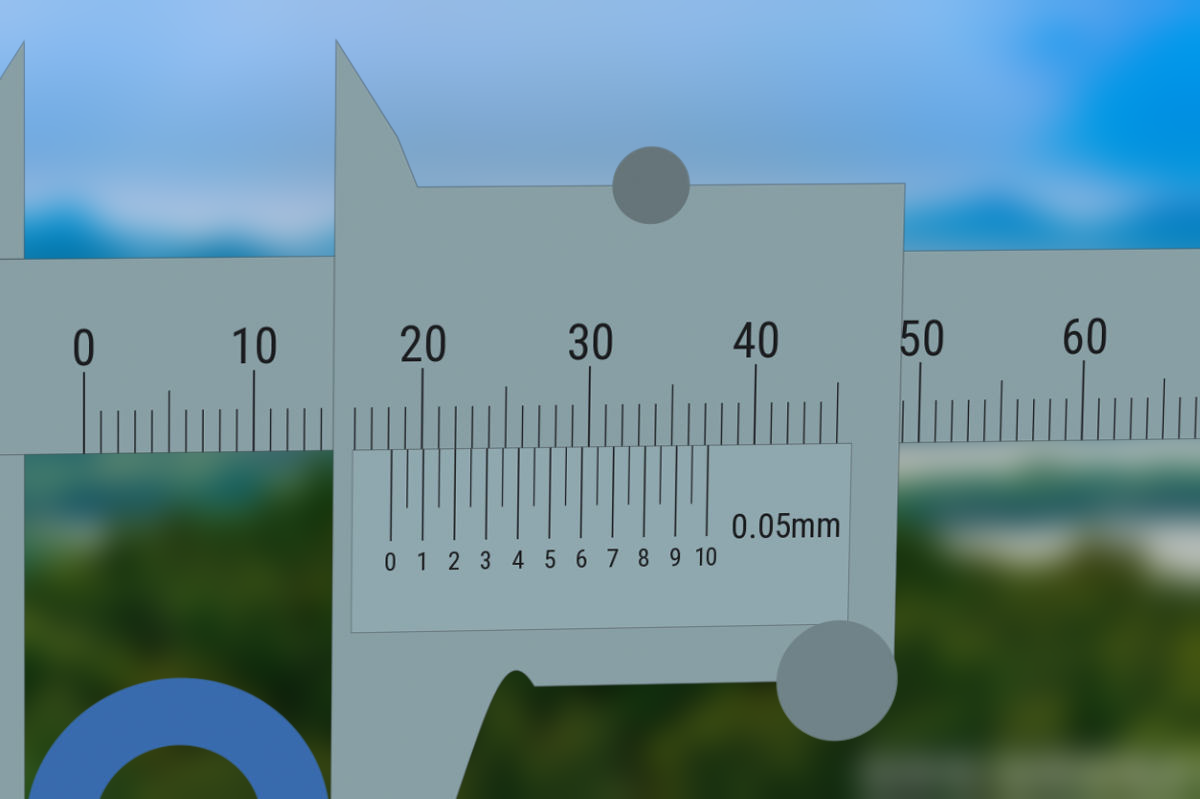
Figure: 18.2mm
